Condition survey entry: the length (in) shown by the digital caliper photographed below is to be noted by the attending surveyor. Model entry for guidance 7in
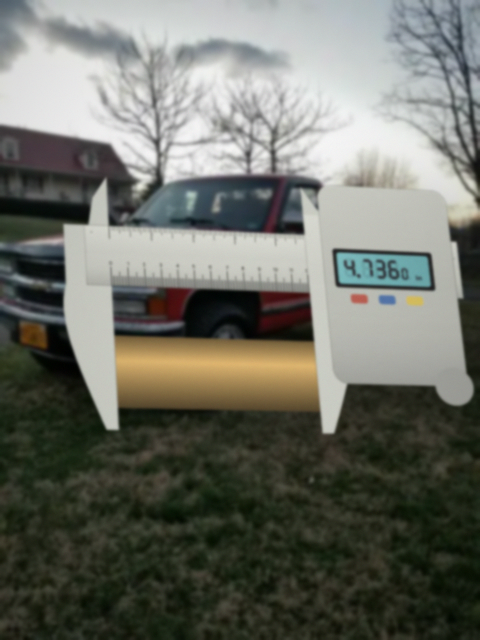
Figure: 4.7360in
